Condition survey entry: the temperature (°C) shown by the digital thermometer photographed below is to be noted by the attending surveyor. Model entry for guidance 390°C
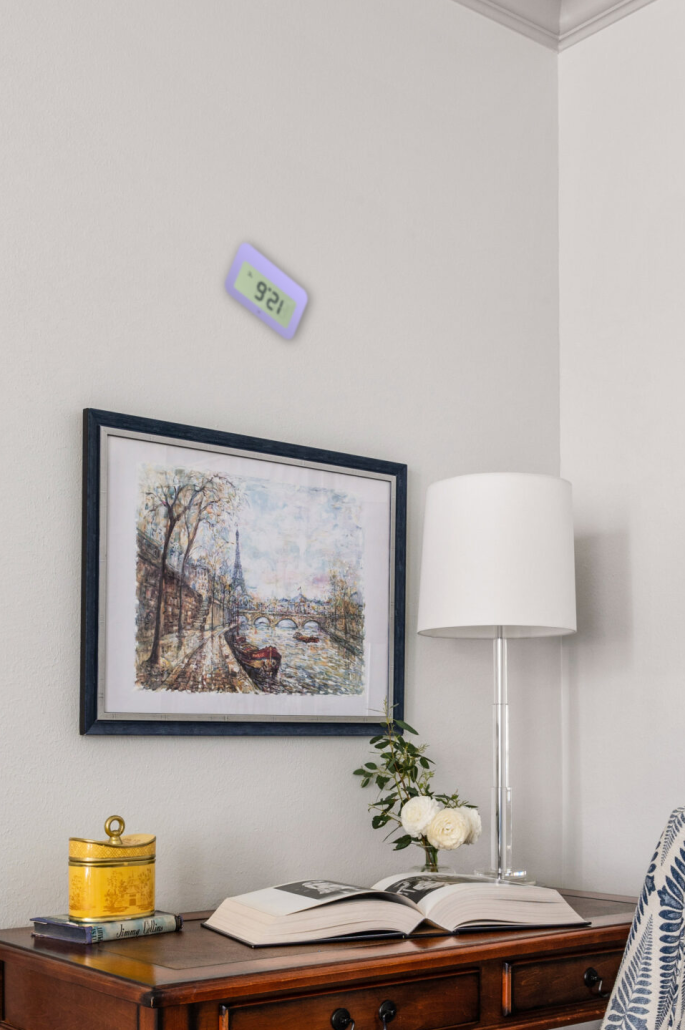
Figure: 12.6°C
